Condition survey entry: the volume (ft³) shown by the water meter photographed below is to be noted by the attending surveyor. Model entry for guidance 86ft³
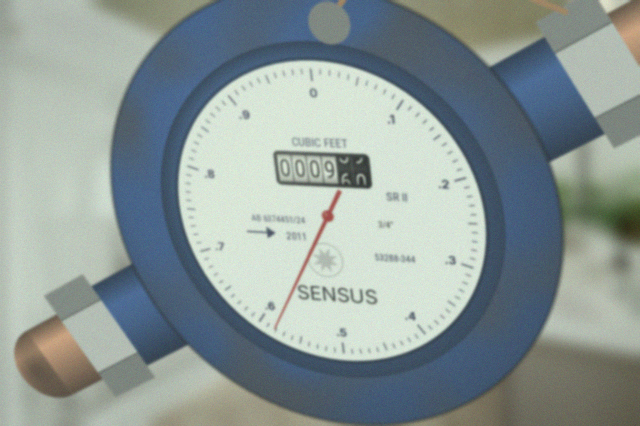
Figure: 959.58ft³
